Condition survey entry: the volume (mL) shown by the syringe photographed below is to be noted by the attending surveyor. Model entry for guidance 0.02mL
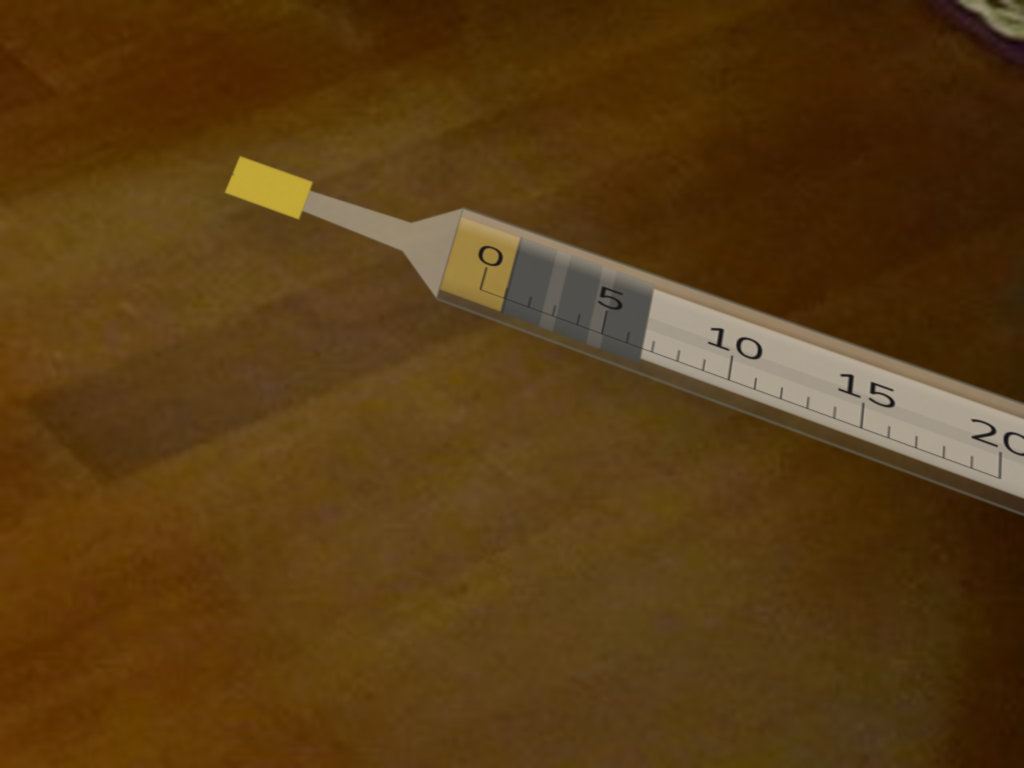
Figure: 1mL
